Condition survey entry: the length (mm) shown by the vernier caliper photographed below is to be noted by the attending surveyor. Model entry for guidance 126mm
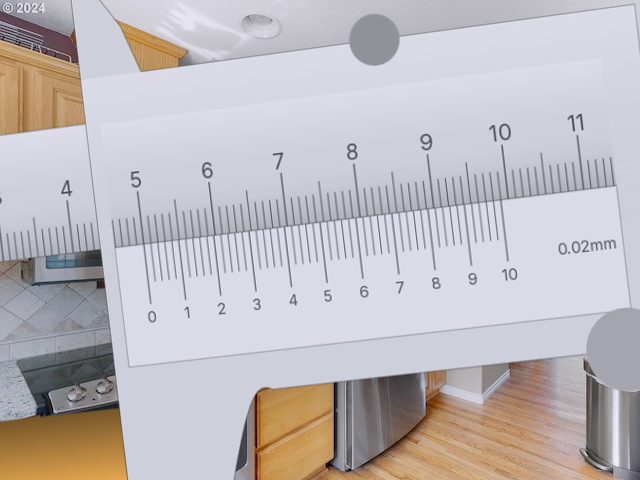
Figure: 50.0mm
